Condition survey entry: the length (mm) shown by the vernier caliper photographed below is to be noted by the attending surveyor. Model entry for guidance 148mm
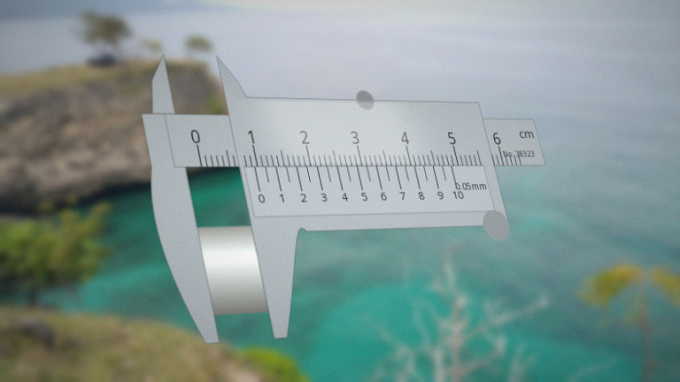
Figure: 9.5mm
